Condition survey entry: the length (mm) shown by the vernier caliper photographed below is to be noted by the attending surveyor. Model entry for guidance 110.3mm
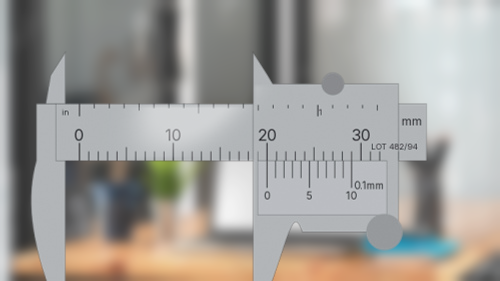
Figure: 20.0mm
